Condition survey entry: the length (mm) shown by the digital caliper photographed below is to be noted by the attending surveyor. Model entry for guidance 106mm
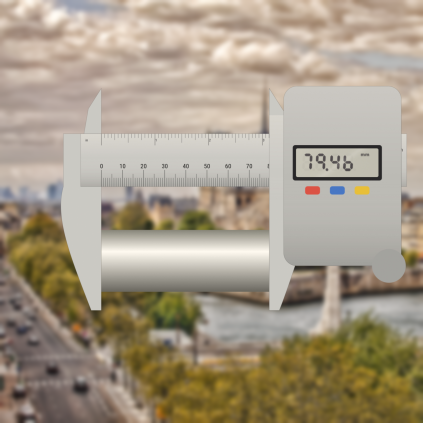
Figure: 79.46mm
